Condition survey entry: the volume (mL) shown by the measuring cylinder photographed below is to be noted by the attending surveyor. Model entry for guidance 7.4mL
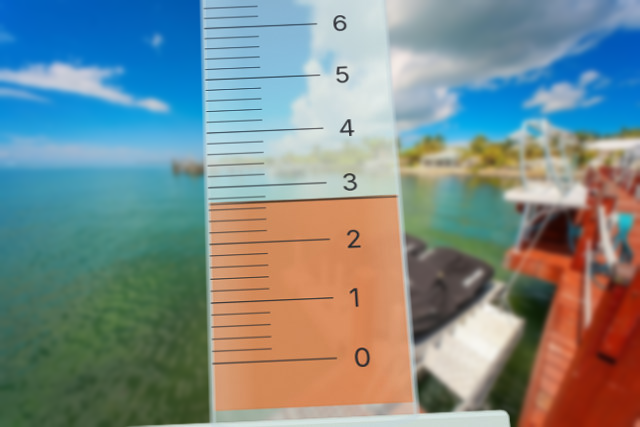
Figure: 2.7mL
